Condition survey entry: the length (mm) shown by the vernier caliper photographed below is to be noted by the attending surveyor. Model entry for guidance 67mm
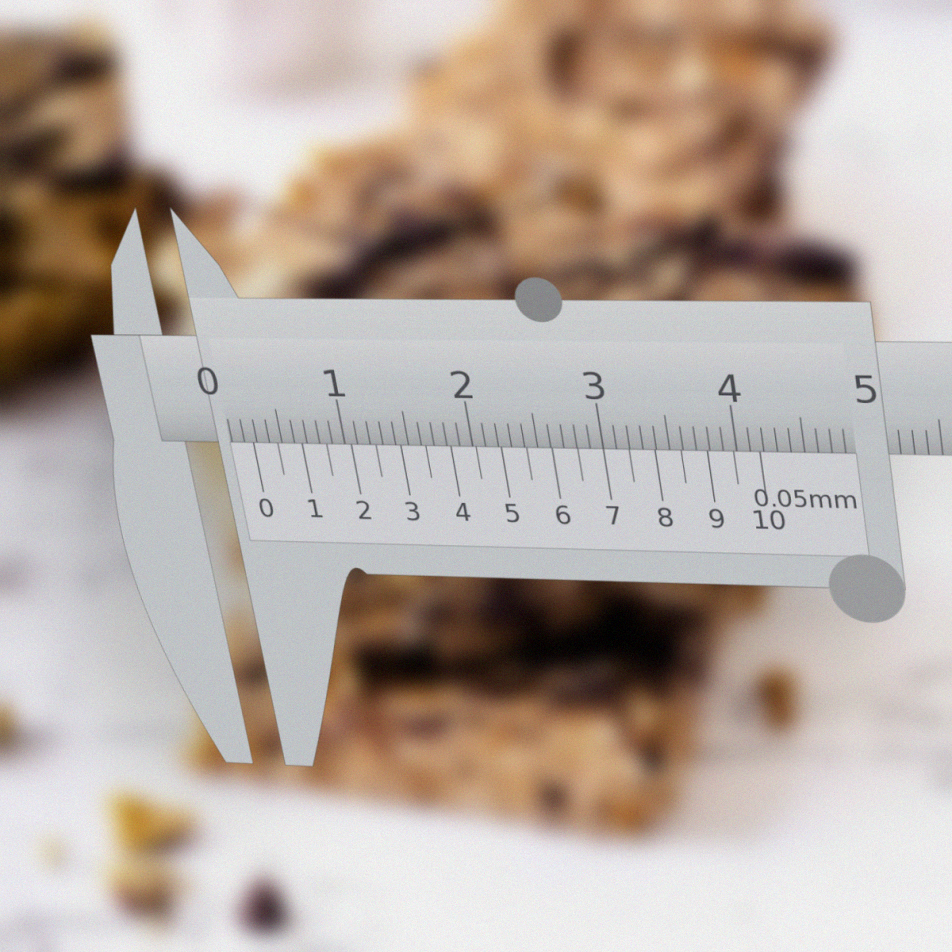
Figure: 2.7mm
